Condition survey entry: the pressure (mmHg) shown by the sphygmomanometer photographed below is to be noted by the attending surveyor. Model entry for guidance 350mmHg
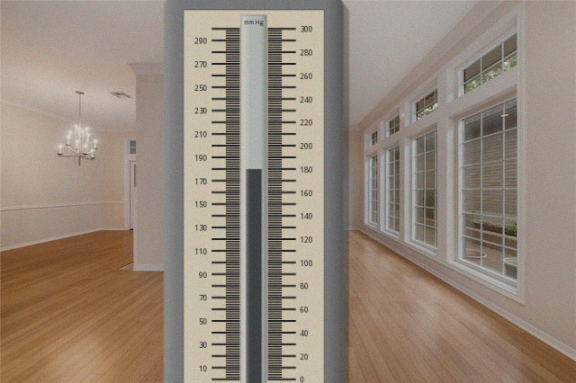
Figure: 180mmHg
